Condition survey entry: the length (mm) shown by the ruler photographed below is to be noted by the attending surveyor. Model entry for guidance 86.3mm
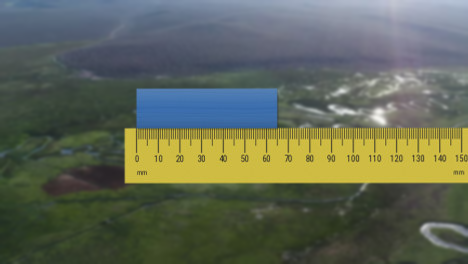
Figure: 65mm
